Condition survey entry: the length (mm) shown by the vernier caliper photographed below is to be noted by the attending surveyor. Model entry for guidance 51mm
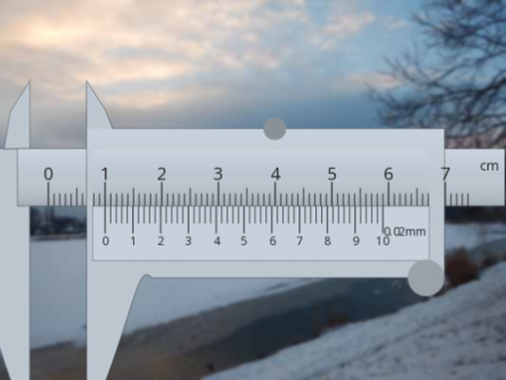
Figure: 10.0mm
